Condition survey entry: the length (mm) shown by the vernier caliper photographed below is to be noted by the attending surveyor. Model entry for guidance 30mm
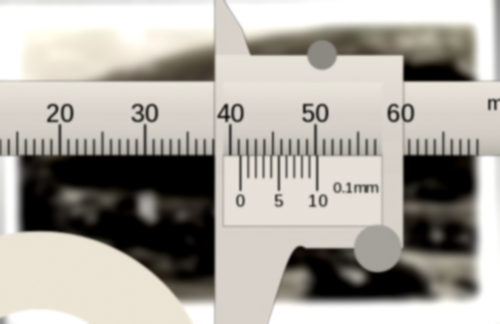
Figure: 41.2mm
